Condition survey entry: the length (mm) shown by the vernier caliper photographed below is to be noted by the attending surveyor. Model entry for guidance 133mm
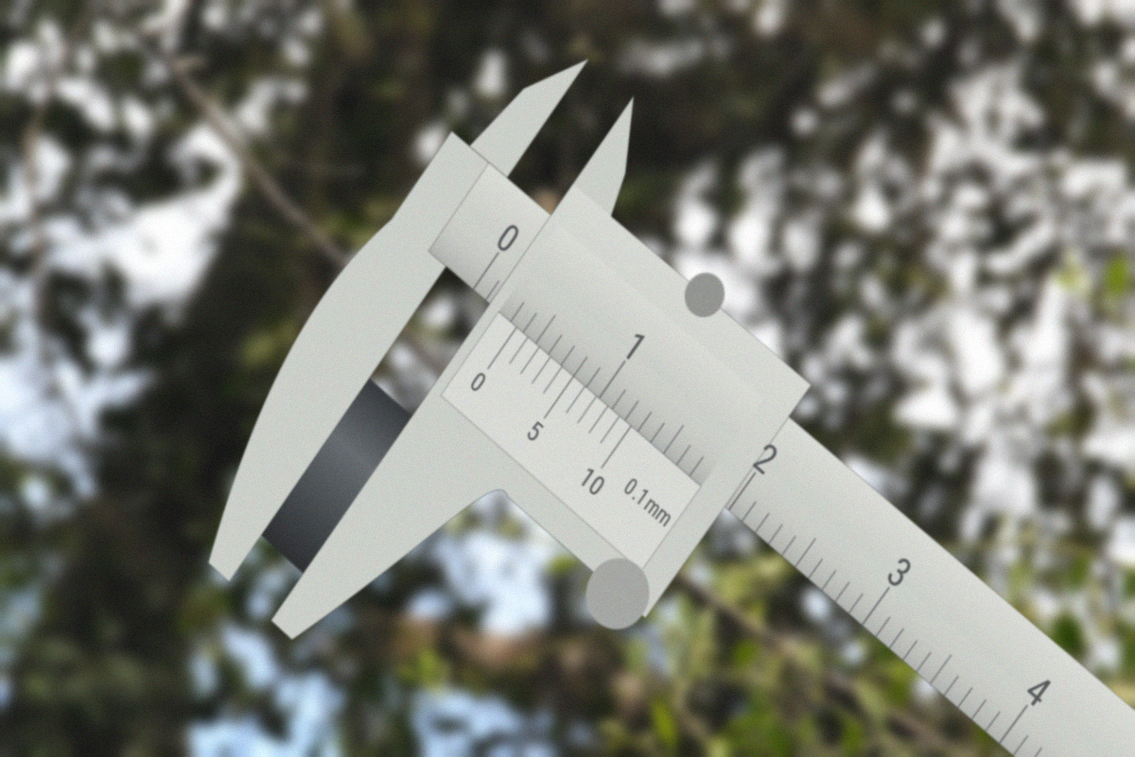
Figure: 3.5mm
